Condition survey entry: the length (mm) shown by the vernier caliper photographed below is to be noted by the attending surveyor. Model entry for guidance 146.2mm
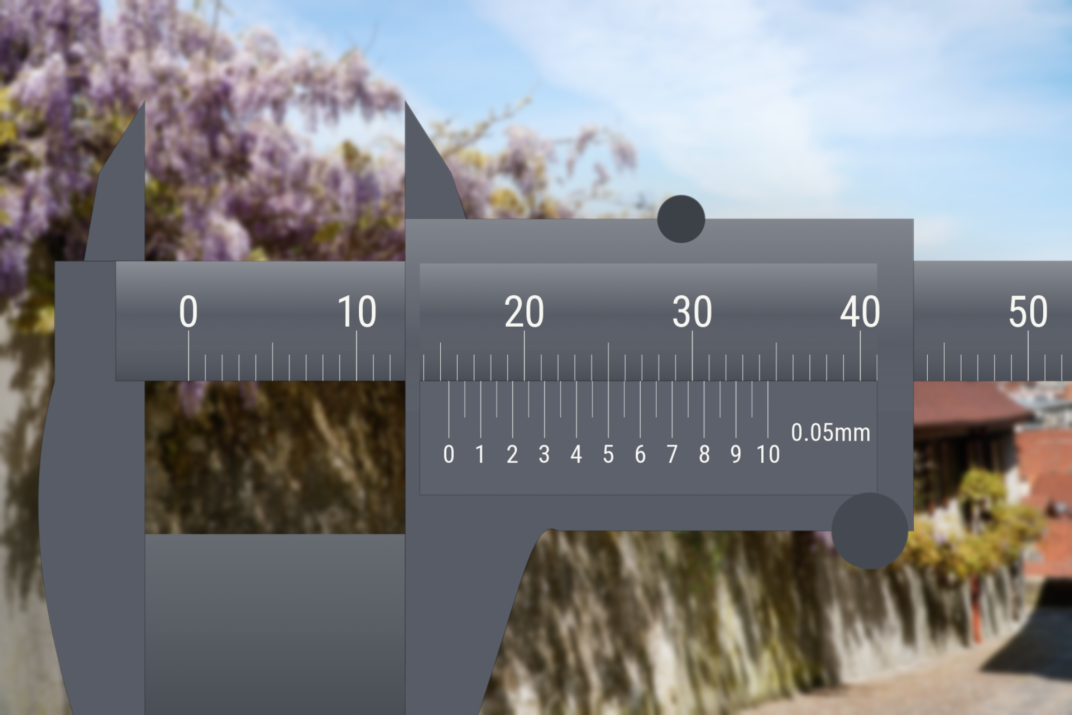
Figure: 15.5mm
